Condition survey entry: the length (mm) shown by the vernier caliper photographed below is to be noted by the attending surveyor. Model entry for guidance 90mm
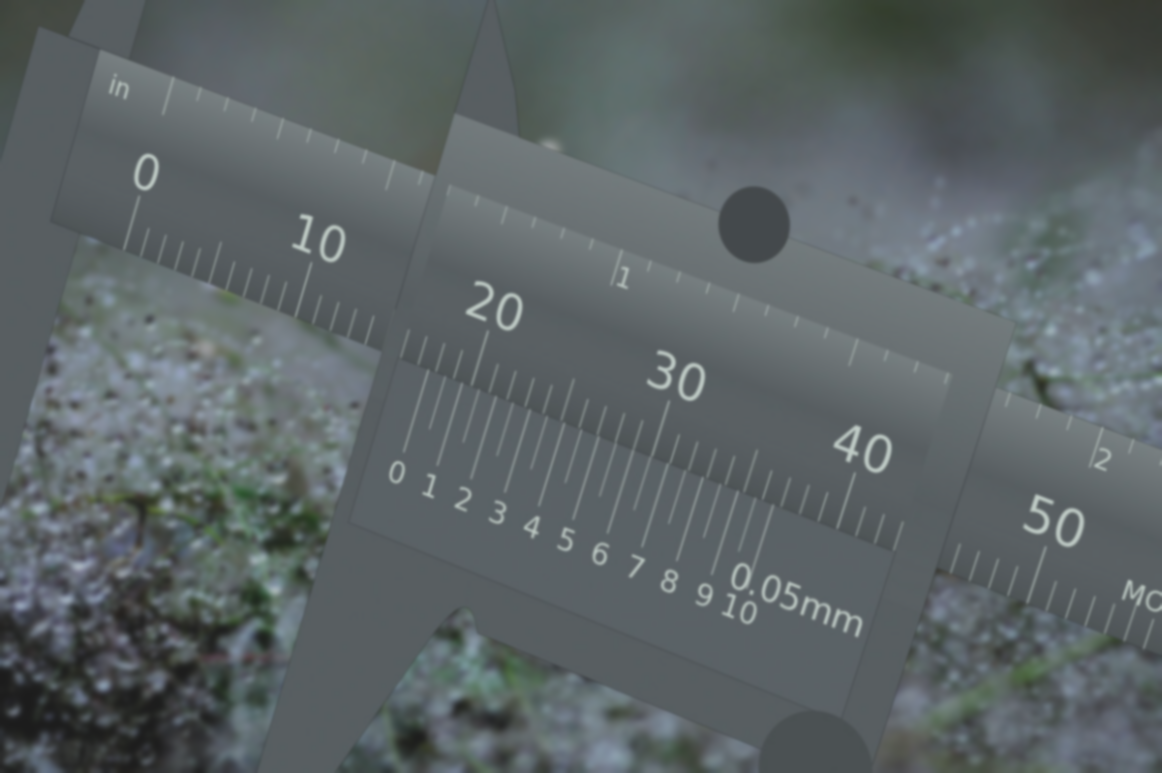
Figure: 17.6mm
